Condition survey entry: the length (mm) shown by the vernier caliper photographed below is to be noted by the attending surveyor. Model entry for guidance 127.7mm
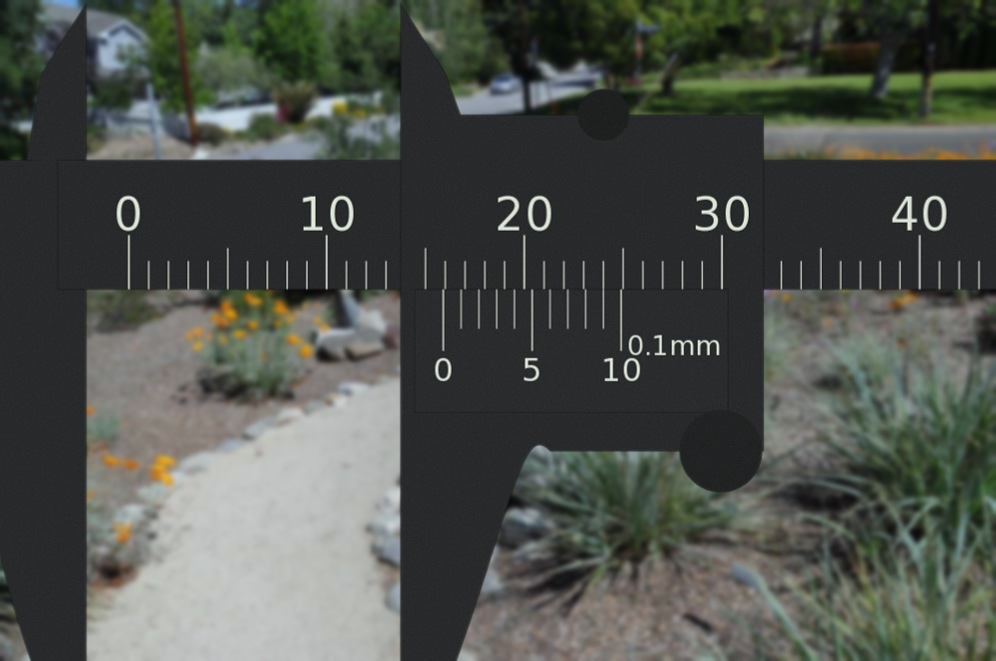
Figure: 15.9mm
